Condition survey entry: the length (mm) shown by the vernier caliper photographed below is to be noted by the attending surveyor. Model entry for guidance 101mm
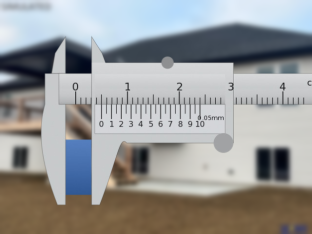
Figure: 5.0mm
